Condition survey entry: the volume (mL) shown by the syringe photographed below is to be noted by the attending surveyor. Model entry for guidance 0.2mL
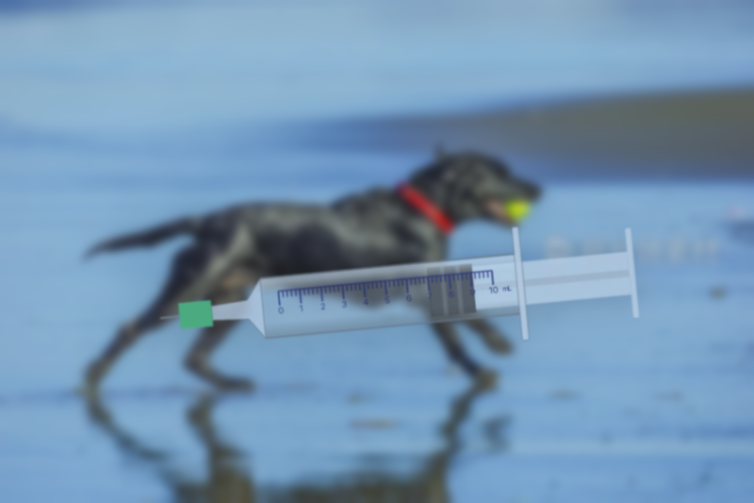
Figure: 7mL
